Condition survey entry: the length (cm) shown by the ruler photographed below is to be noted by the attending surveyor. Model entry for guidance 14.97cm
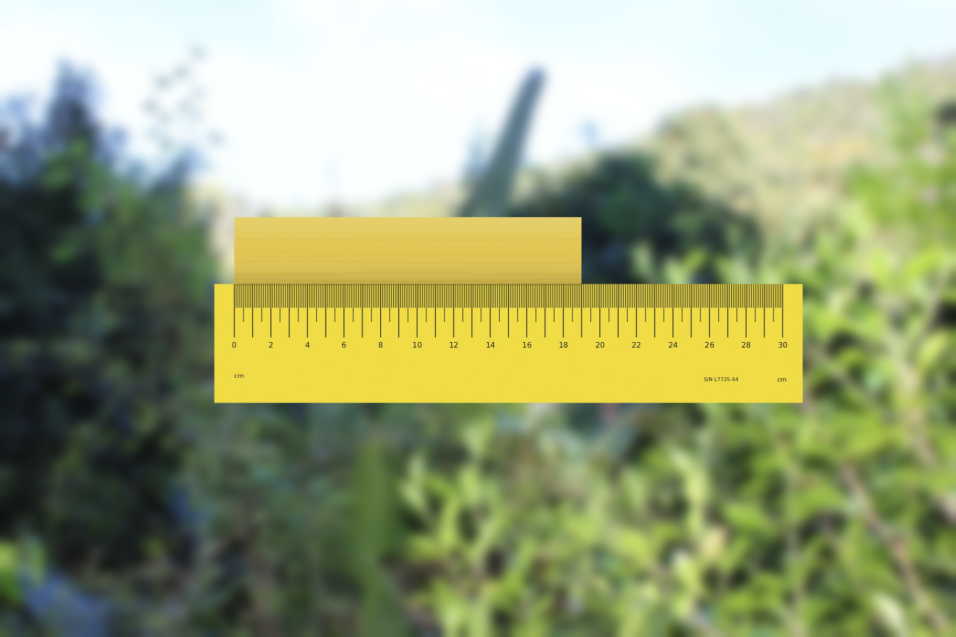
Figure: 19cm
